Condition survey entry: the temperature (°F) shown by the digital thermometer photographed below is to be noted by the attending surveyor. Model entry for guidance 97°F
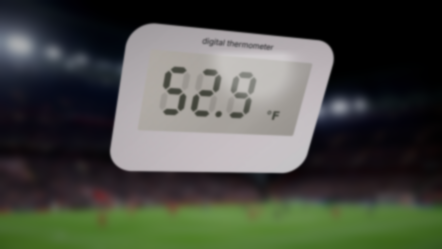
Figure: 52.9°F
